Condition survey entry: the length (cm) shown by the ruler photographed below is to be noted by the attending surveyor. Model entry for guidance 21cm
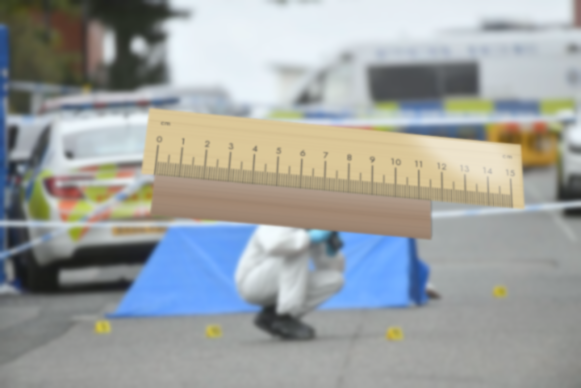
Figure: 11.5cm
